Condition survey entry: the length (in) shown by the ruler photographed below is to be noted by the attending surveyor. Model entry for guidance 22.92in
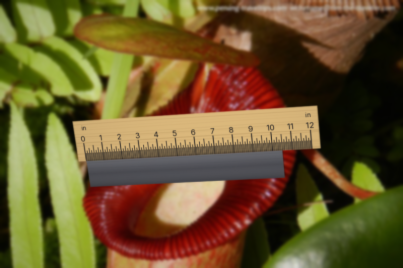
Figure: 10.5in
